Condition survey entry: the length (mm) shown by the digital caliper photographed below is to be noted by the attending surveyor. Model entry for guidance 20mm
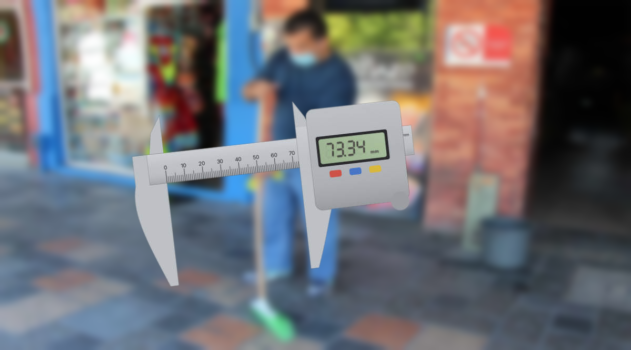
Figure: 73.34mm
